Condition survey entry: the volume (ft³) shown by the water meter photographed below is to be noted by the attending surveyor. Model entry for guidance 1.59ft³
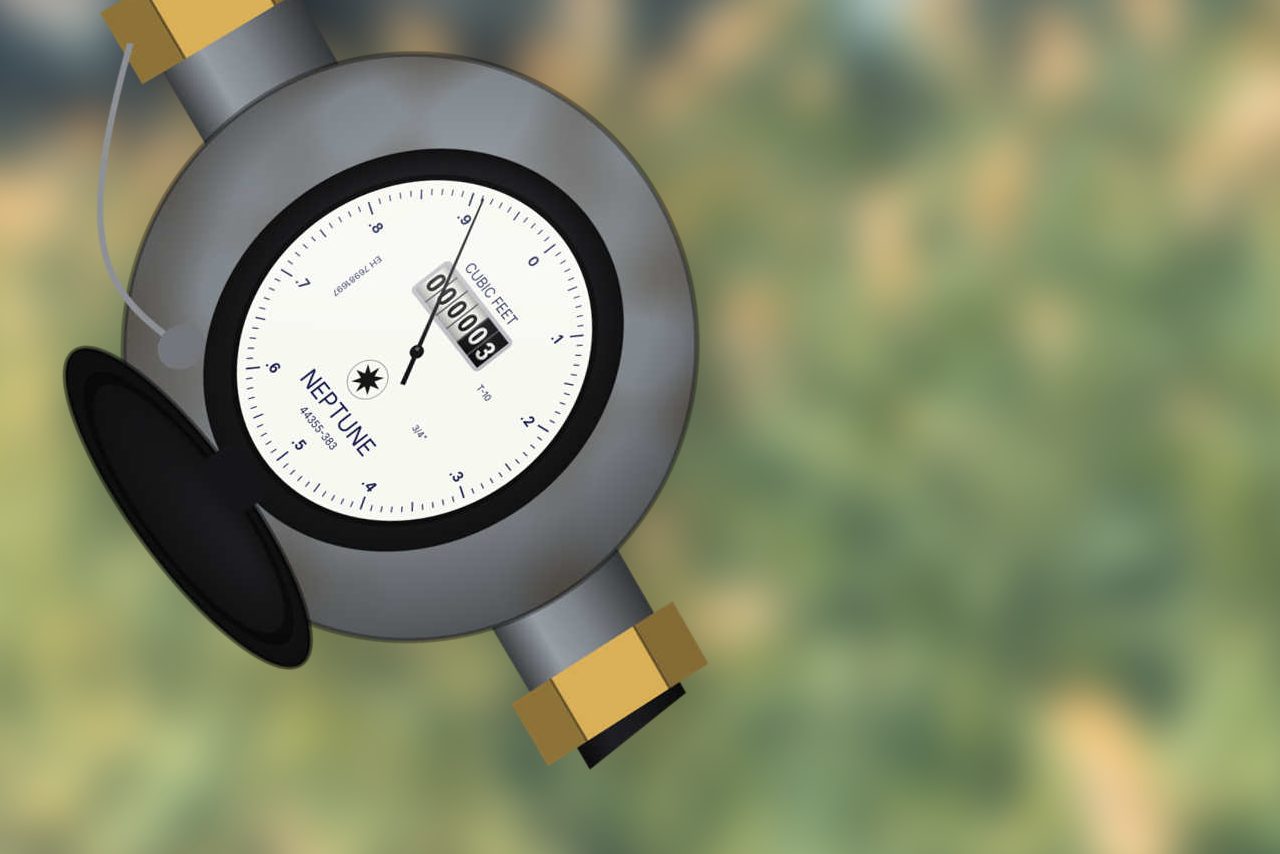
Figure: 2.91ft³
